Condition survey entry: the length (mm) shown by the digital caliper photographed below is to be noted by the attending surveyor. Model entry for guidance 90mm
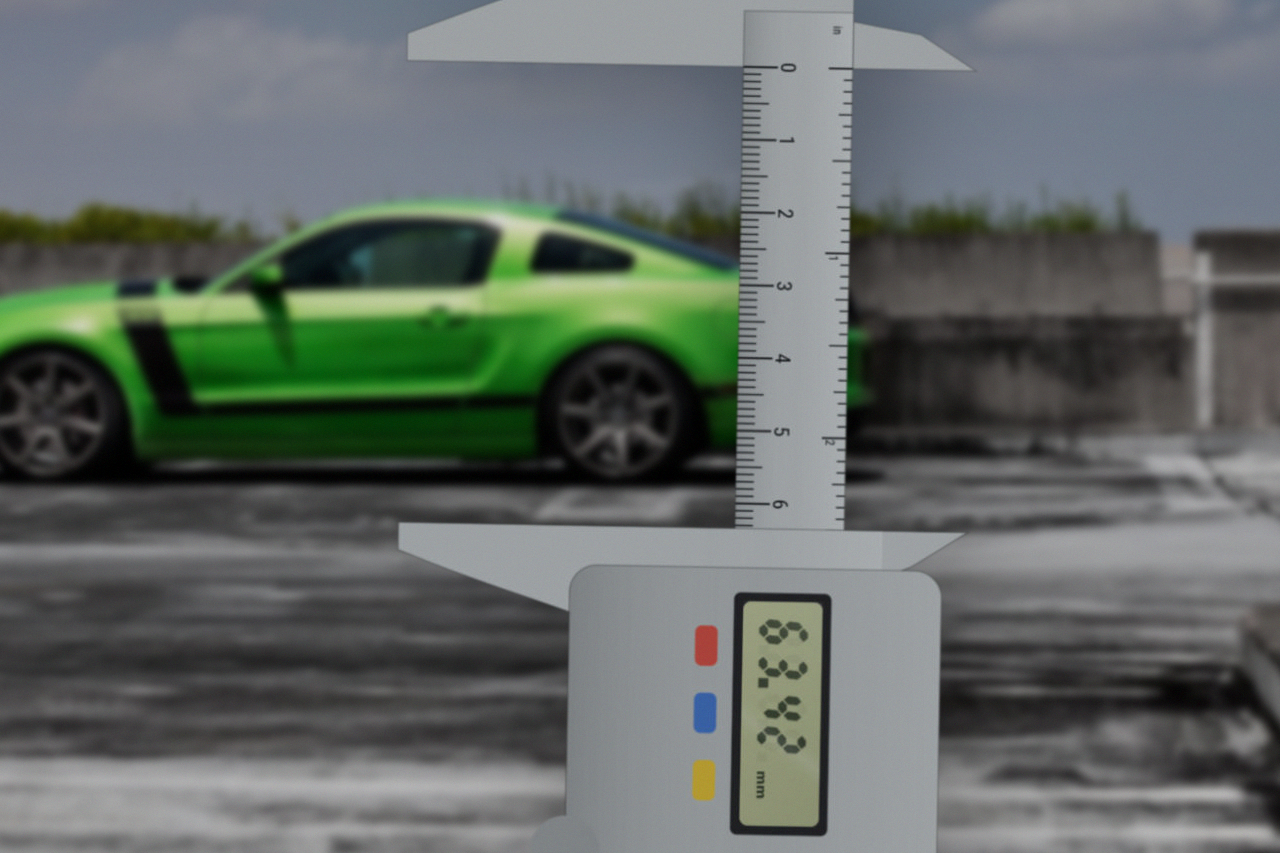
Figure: 63.42mm
